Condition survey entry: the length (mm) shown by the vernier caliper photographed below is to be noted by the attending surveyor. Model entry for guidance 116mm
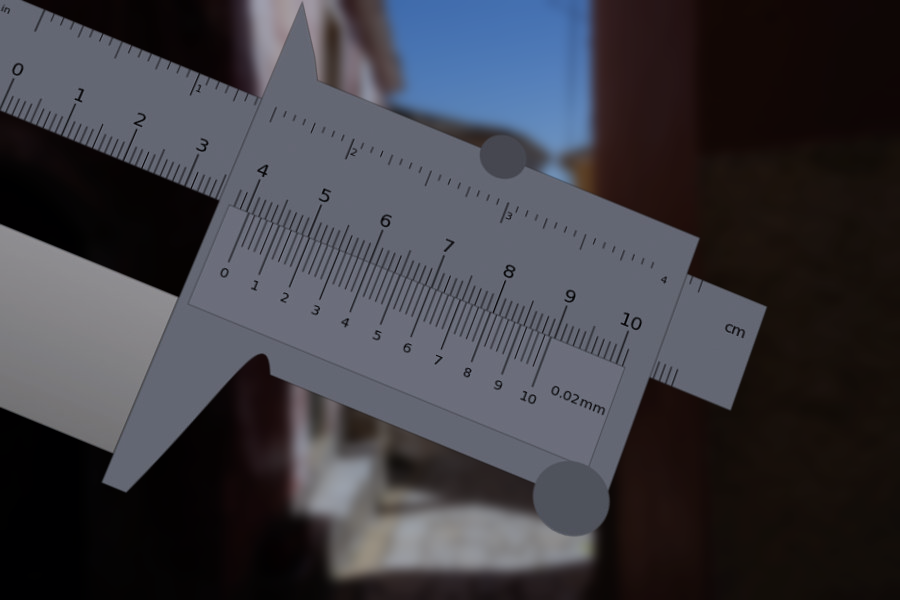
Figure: 40.4mm
